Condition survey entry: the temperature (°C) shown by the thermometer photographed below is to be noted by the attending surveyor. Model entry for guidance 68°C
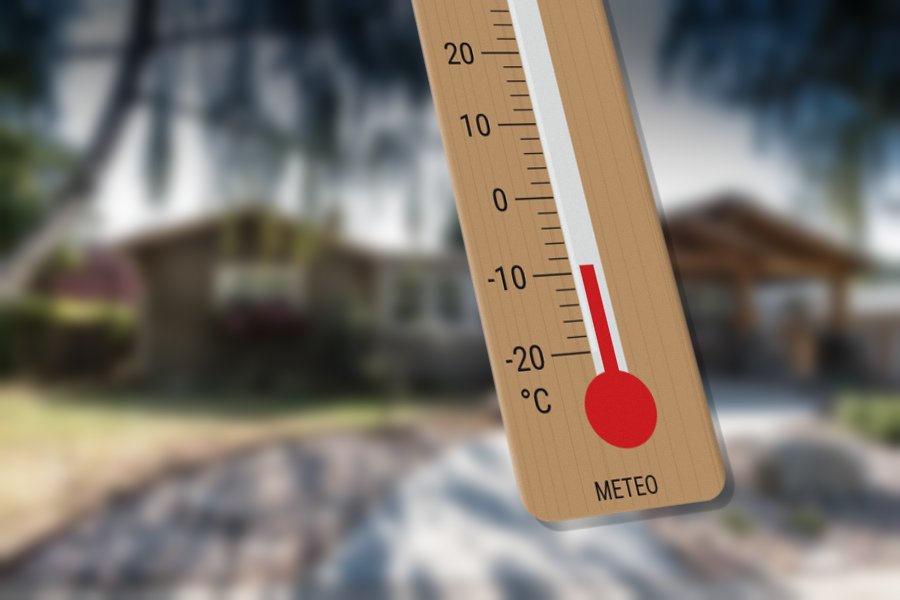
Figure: -9°C
